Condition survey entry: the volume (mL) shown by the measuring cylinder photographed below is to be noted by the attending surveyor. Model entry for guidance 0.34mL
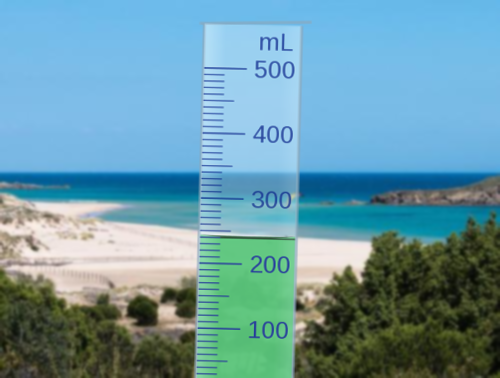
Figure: 240mL
